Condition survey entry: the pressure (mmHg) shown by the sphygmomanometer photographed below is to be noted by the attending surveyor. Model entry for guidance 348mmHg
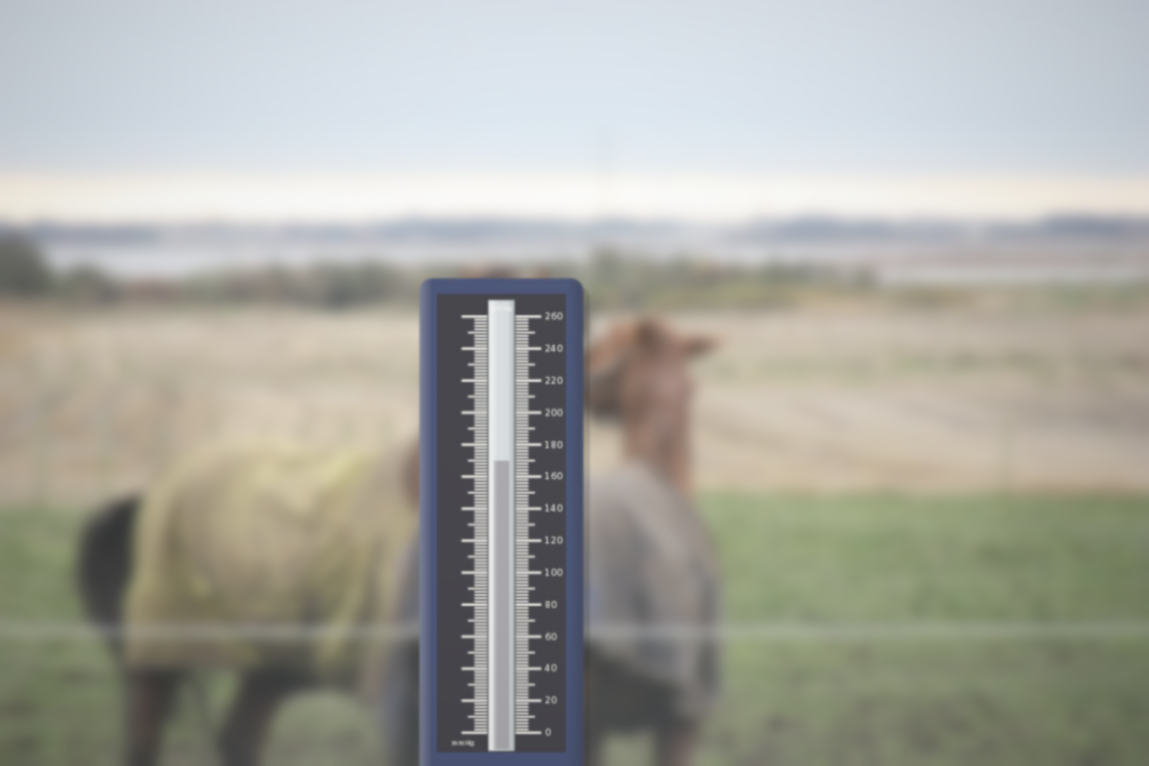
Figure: 170mmHg
